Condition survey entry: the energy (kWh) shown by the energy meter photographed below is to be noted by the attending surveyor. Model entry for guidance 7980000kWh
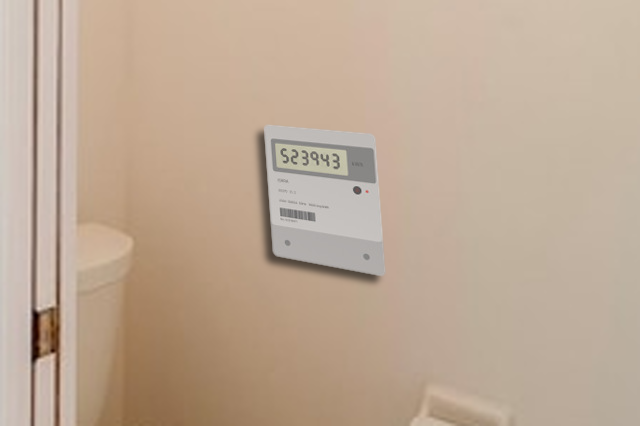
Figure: 523943kWh
